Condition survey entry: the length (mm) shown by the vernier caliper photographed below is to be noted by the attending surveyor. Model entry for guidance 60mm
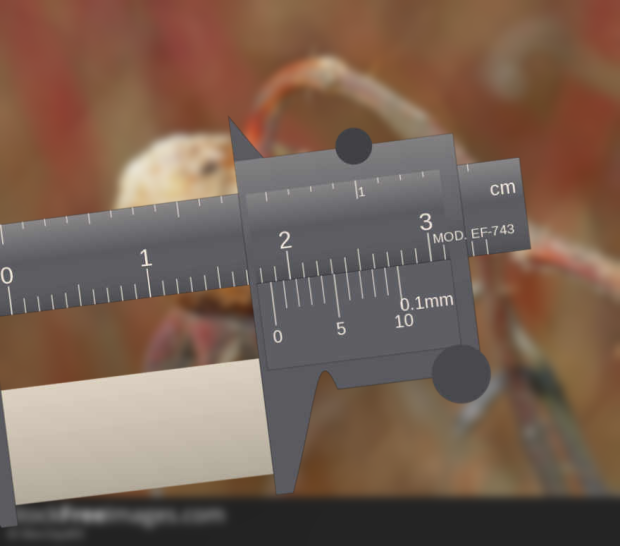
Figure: 18.6mm
